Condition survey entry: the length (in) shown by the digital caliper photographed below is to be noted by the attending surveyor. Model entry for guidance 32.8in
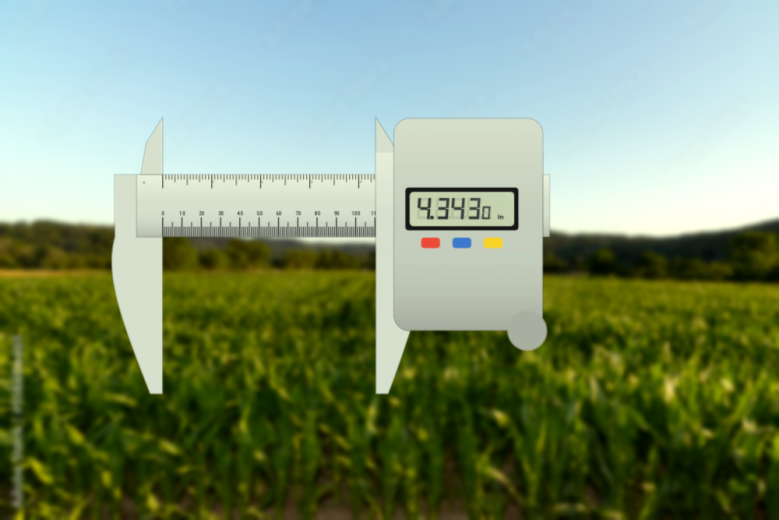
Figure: 4.3430in
